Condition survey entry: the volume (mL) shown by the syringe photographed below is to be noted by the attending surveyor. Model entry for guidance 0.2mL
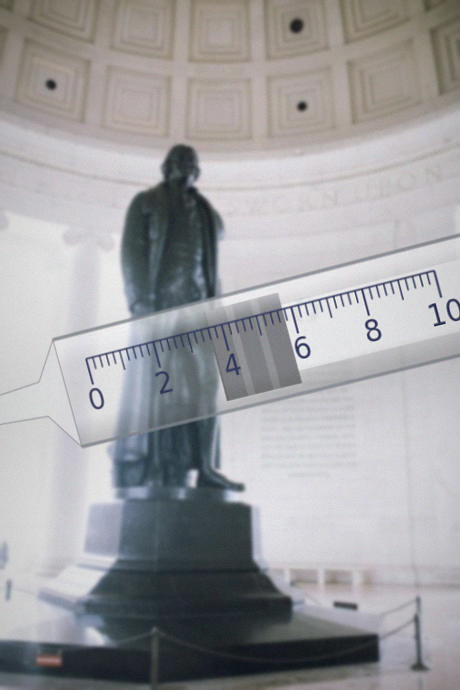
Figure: 3.6mL
